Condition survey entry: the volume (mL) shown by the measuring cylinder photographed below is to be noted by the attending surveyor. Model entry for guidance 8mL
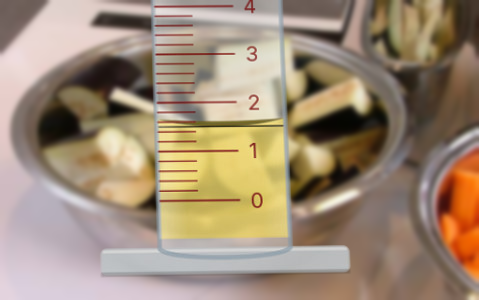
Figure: 1.5mL
